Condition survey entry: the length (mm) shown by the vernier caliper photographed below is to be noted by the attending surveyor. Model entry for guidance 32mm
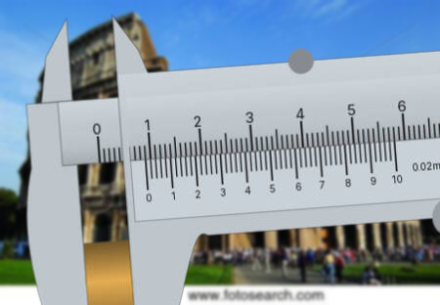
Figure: 9.0mm
